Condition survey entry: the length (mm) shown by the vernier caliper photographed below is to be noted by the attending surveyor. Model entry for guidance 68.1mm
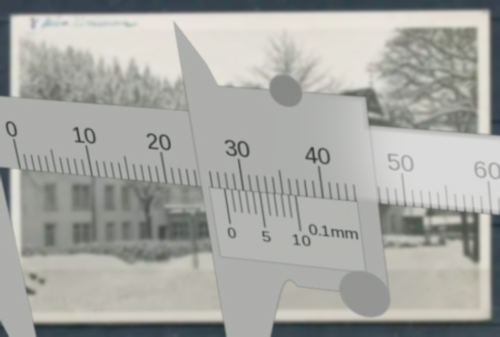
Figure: 27.6mm
